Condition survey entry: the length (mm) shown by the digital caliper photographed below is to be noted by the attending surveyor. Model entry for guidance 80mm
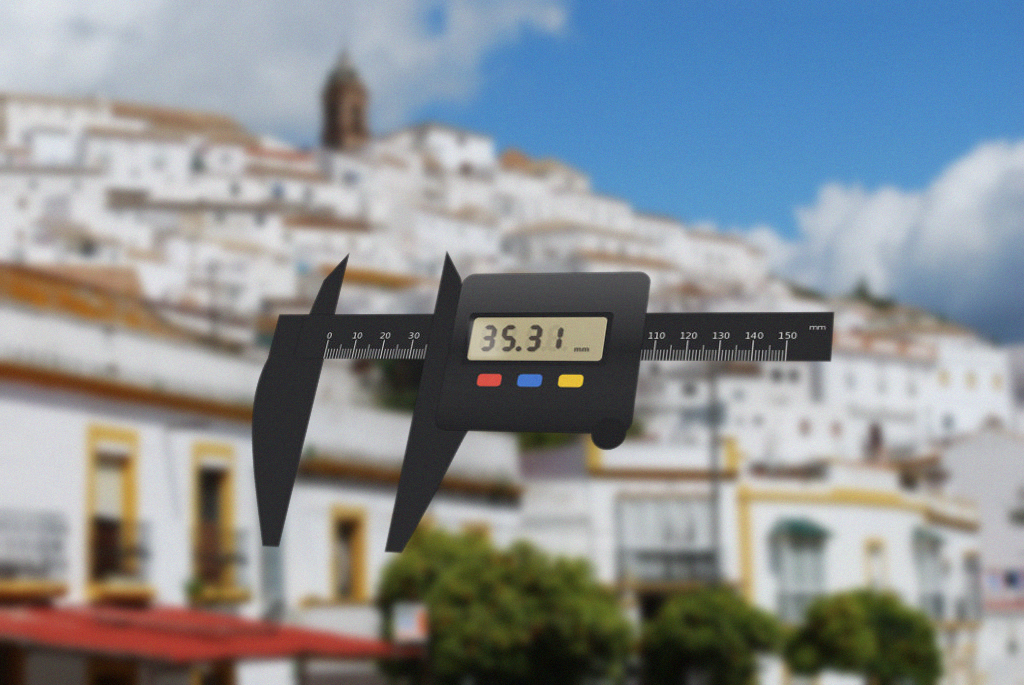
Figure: 35.31mm
